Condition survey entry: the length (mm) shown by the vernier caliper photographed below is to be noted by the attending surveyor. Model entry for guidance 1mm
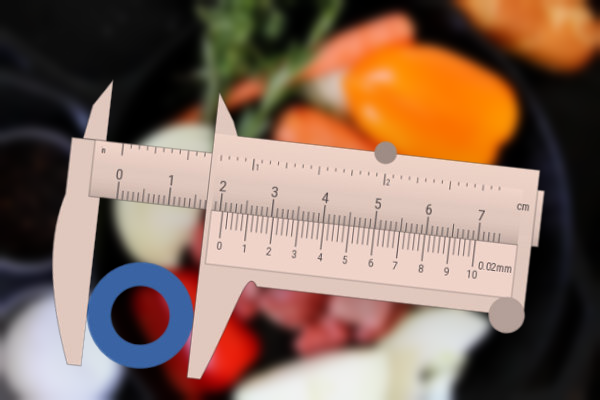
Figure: 20.5mm
